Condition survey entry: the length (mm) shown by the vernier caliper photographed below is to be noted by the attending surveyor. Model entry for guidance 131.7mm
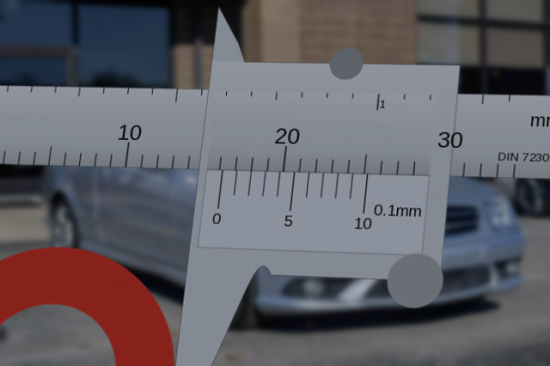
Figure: 16.2mm
